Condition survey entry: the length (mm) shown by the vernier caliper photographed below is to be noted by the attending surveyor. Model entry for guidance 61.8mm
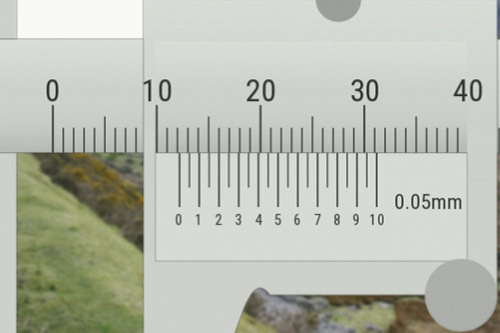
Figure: 12.2mm
